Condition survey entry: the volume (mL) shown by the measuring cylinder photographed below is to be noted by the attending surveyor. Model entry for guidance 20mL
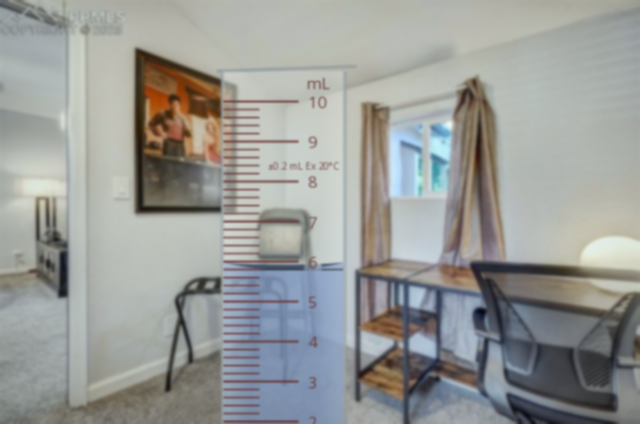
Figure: 5.8mL
